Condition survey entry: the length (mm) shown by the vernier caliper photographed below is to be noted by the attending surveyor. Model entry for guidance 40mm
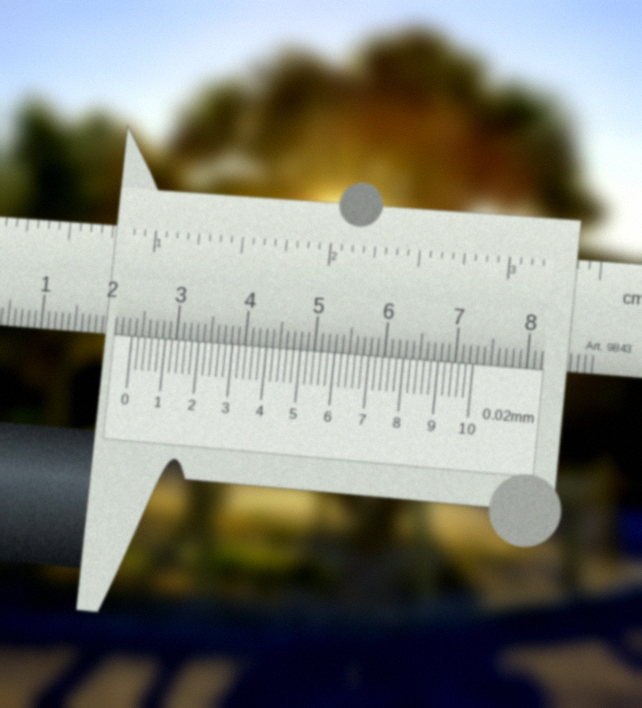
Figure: 23.5mm
